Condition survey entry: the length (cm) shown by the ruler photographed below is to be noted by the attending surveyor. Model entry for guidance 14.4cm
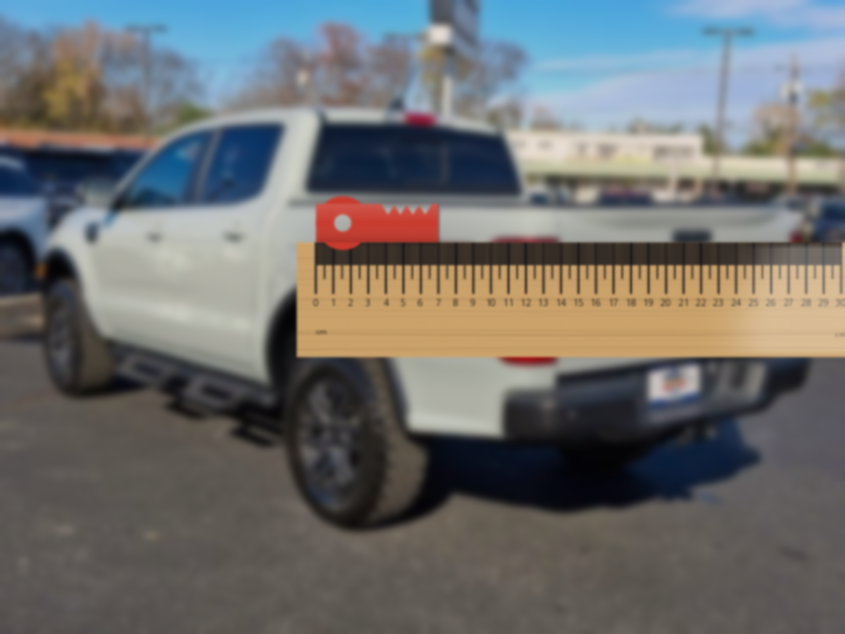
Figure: 7cm
